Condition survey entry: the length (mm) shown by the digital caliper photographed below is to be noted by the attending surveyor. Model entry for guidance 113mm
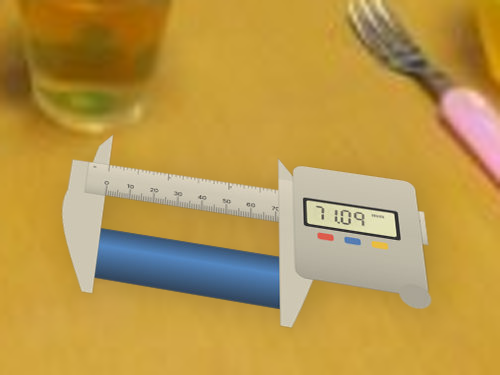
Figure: 71.09mm
